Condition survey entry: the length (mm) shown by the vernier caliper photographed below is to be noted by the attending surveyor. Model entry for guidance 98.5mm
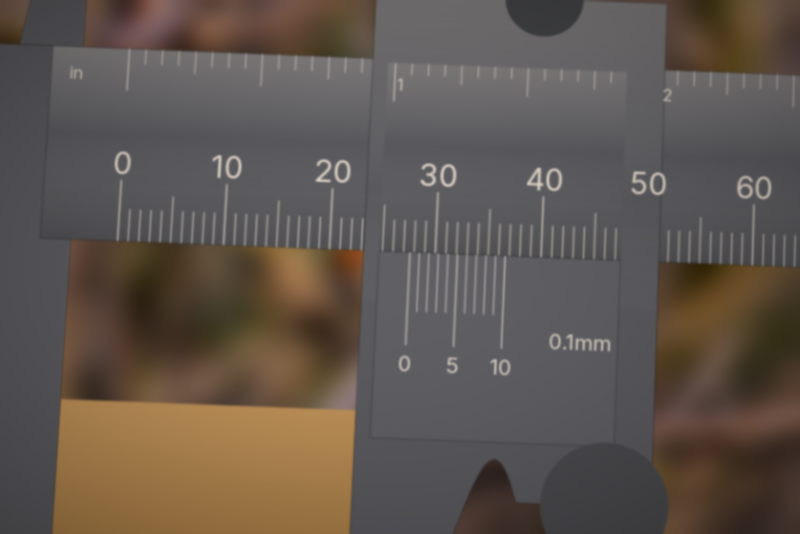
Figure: 27.6mm
